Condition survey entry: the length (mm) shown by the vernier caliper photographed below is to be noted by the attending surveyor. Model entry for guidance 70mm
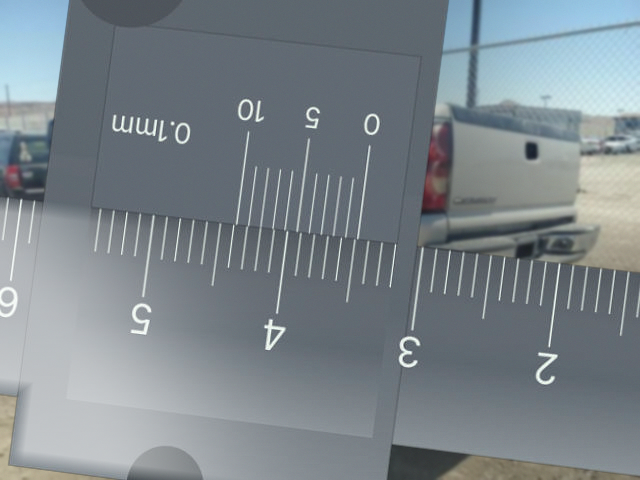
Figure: 34.8mm
